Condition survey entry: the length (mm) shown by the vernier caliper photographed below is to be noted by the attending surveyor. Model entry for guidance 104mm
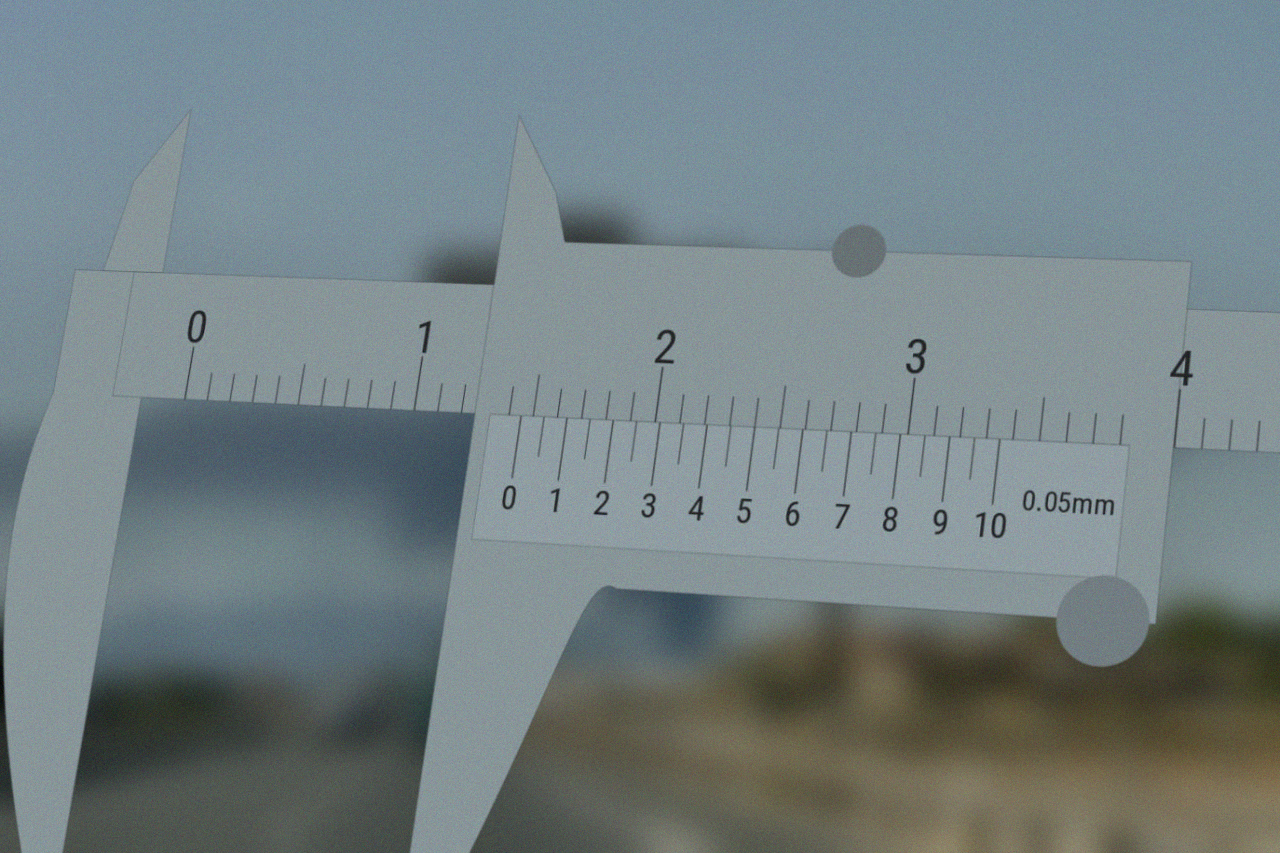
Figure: 14.50mm
